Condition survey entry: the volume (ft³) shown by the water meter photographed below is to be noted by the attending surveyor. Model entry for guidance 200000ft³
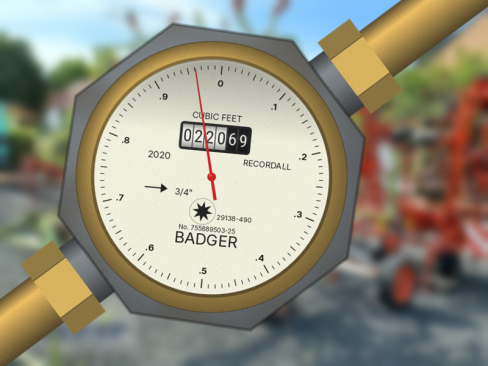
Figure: 22068.96ft³
